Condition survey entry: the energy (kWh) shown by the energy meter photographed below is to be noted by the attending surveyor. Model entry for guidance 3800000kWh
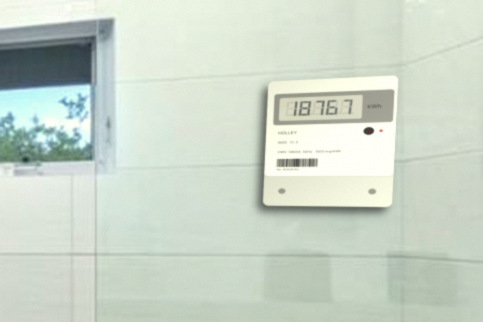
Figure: 18767kWh
